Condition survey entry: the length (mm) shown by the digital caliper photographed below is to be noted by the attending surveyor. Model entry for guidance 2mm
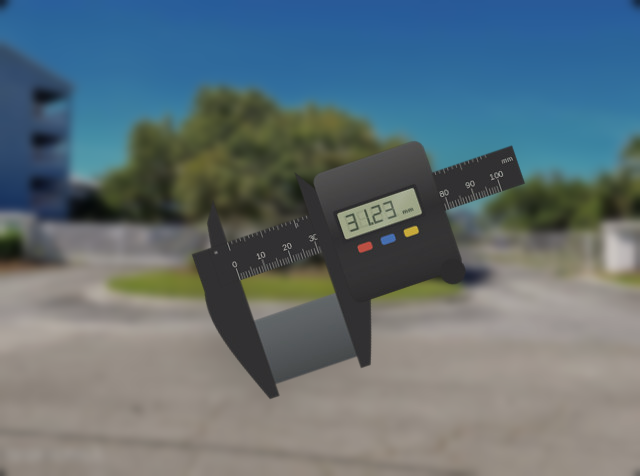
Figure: 31.23mm
